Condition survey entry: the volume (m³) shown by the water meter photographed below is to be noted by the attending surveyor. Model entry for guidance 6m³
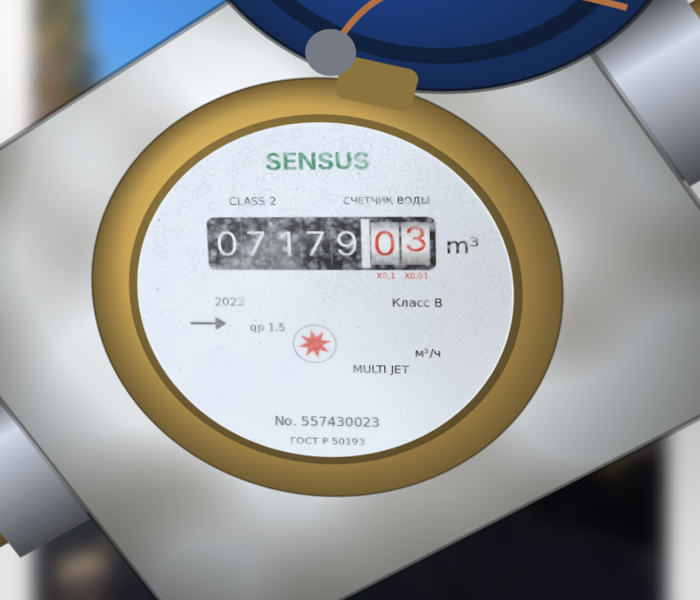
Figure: 7179.03m³
